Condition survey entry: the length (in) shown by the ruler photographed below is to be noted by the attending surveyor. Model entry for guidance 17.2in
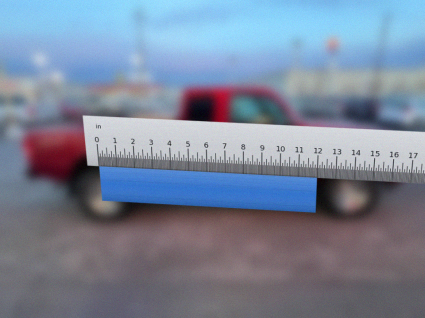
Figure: 12in
